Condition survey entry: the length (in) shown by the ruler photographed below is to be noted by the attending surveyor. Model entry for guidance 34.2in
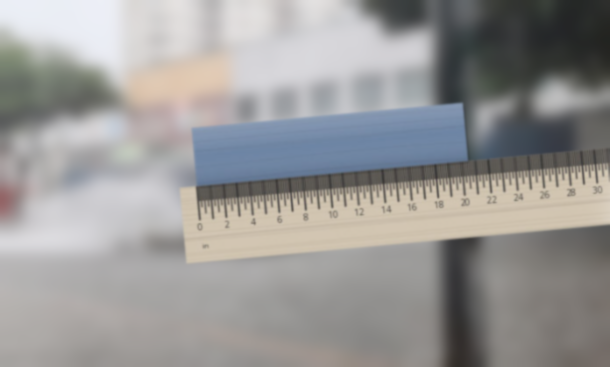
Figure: 20.5in
